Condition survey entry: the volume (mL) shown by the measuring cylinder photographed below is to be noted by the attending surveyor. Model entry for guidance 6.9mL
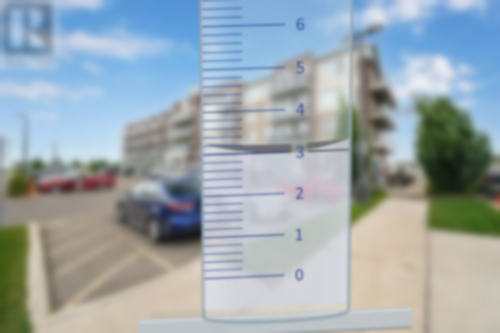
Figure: 3mL
